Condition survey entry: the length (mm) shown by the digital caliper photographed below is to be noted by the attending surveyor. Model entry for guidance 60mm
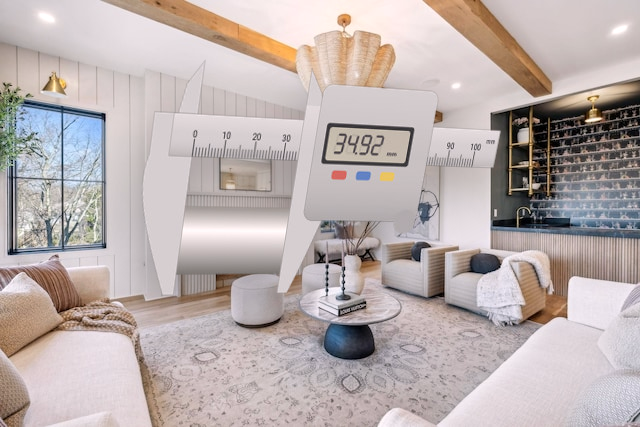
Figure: 34.92mm
